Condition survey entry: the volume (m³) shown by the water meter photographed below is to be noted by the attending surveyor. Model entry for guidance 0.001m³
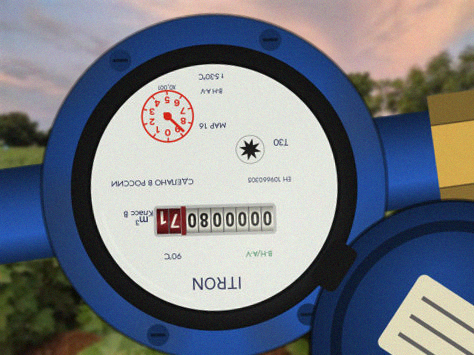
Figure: 80.708m³
